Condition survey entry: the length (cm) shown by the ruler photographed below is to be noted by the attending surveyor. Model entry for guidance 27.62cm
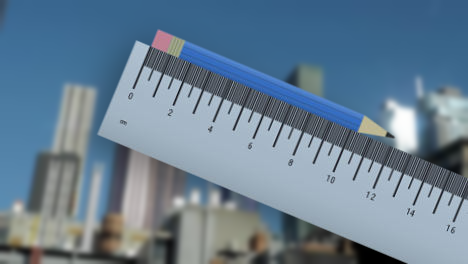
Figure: 12cm
